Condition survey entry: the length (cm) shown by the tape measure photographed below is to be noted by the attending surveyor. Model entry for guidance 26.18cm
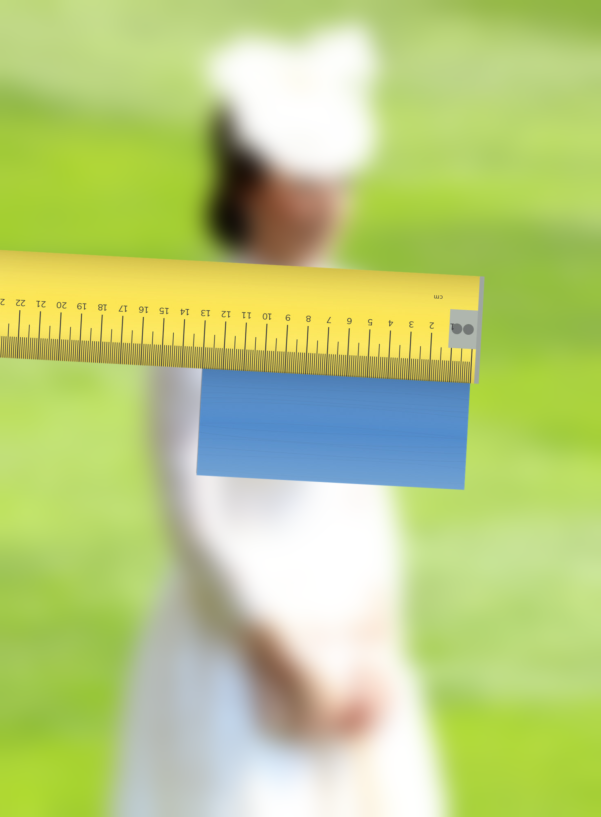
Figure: 13cm
